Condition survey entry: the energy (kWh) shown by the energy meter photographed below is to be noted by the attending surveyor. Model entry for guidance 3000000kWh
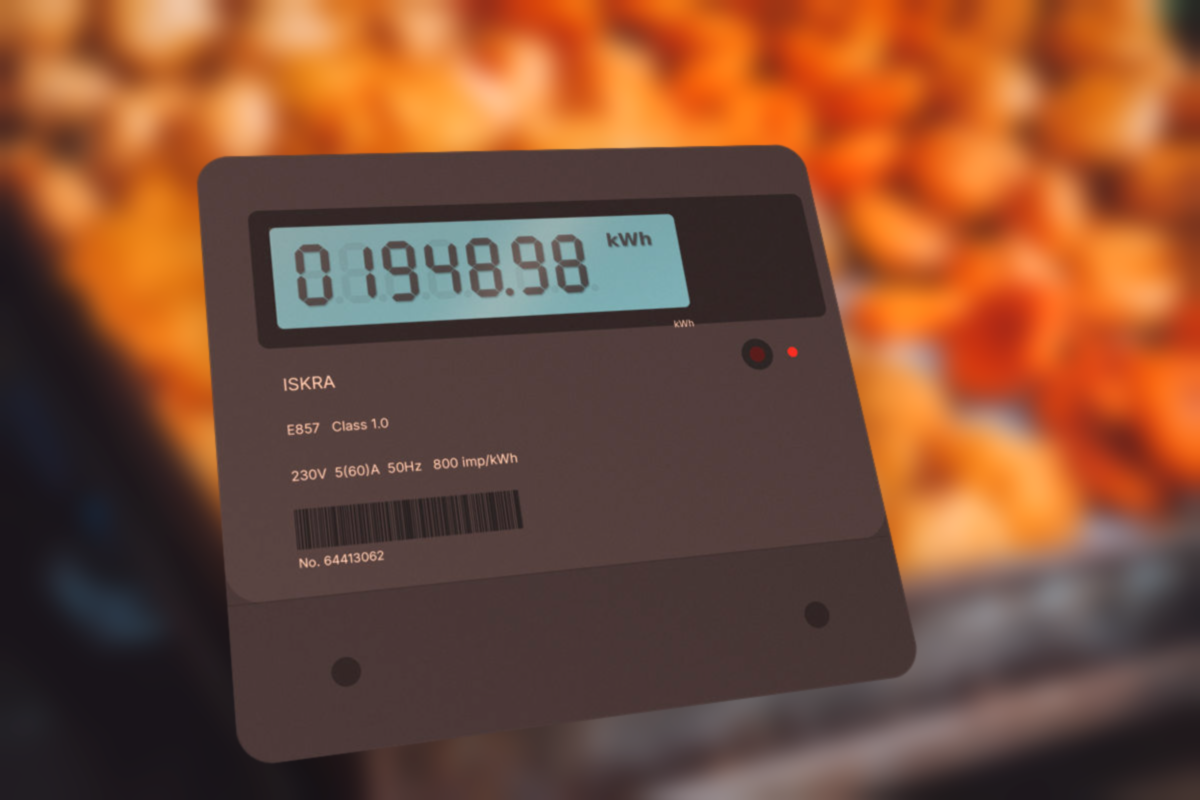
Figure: 1948.98kWh
